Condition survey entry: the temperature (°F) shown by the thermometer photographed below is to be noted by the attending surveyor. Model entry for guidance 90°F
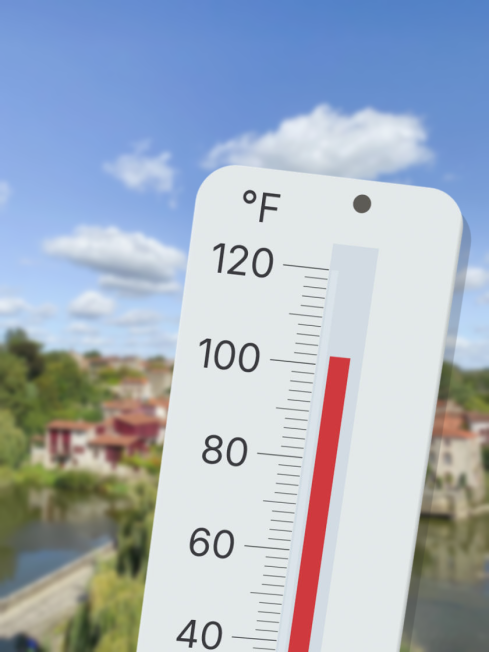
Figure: 102°F
